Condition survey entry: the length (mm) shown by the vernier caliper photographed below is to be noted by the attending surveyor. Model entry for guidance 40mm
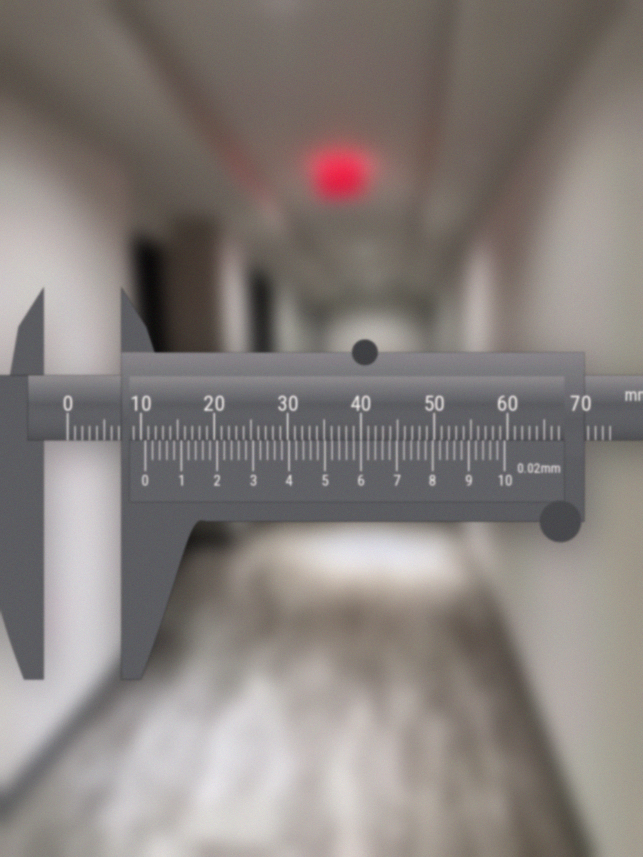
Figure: 10.6mm
